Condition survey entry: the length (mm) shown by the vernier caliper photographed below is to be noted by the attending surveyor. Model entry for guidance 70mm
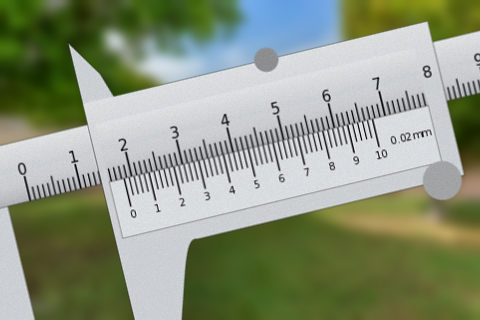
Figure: 18.5mm
